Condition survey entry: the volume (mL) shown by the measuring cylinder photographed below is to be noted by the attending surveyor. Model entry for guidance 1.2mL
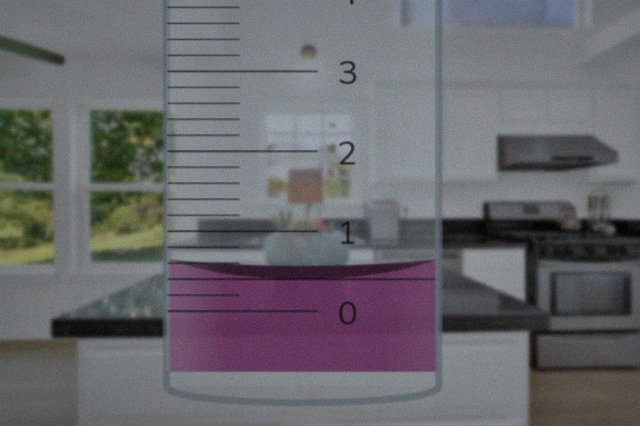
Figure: 0.4mL
